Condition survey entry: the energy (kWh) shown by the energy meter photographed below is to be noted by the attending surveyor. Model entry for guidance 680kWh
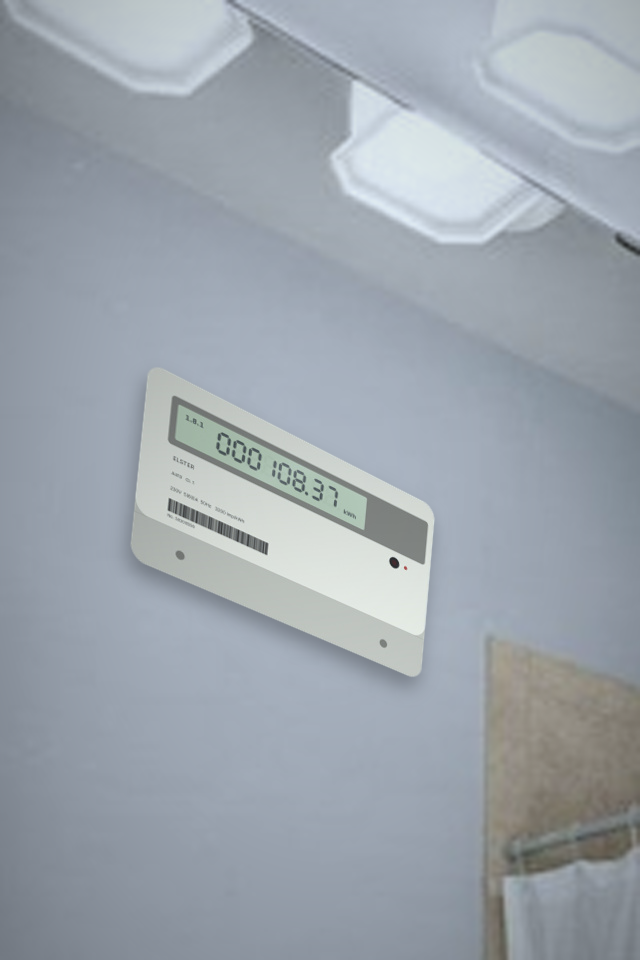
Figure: 108.37kWh
